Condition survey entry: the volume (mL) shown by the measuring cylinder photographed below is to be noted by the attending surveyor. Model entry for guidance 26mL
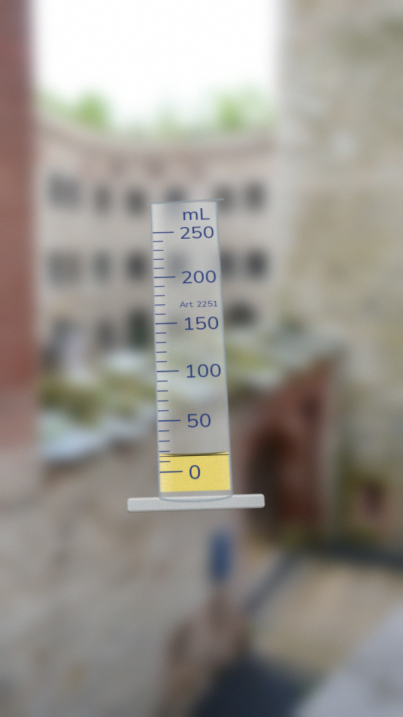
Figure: 15mL
